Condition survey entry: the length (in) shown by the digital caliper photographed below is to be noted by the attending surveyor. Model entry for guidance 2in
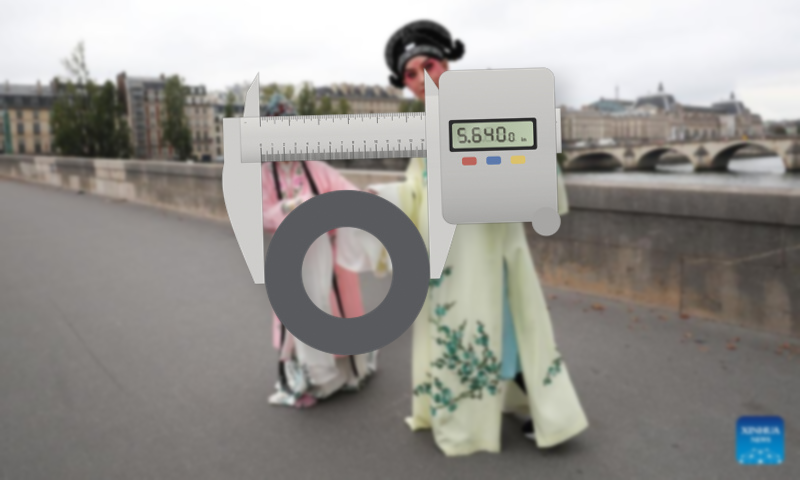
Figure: 5.6400in
